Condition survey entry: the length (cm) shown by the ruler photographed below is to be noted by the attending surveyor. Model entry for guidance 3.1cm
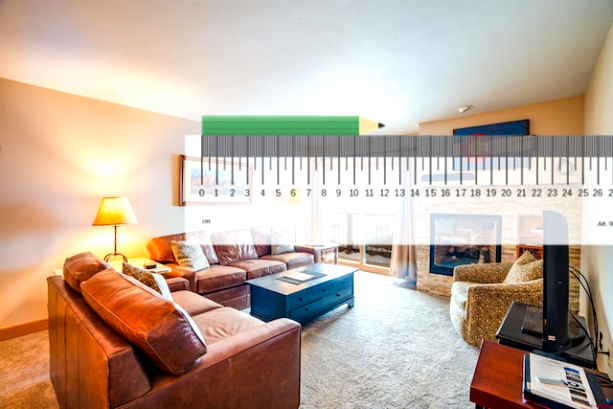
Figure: 12cm
